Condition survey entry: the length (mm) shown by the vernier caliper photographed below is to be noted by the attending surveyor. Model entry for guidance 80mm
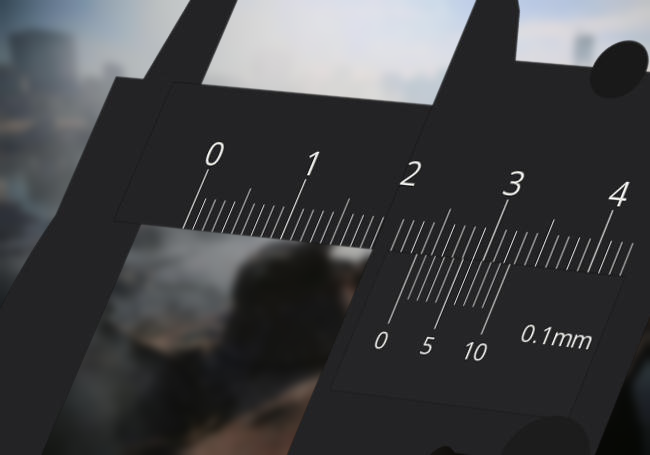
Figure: 23.6mm
